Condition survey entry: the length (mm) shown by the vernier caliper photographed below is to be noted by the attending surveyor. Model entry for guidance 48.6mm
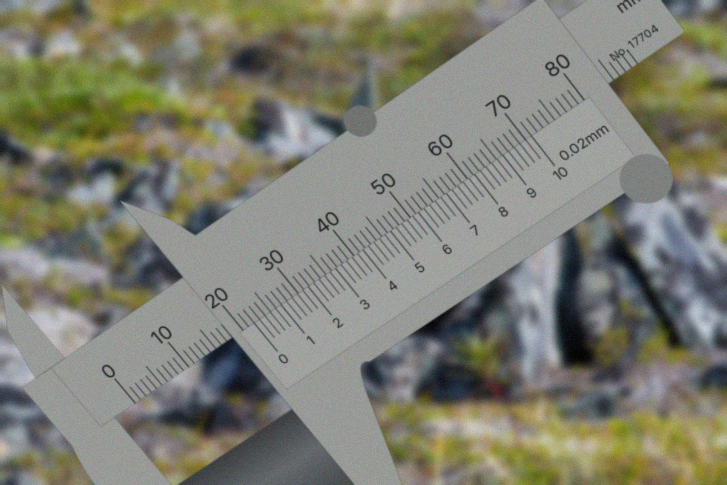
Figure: 22.0mm
